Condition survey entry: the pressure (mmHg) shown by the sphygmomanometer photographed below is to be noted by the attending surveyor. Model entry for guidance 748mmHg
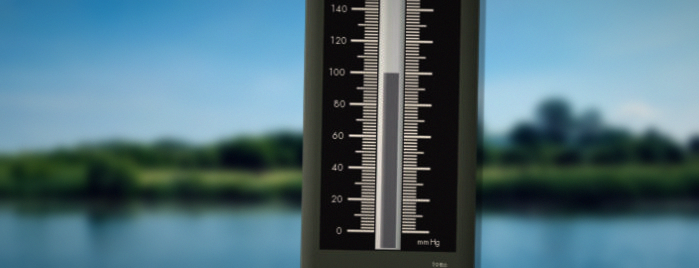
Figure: 100mmHg
